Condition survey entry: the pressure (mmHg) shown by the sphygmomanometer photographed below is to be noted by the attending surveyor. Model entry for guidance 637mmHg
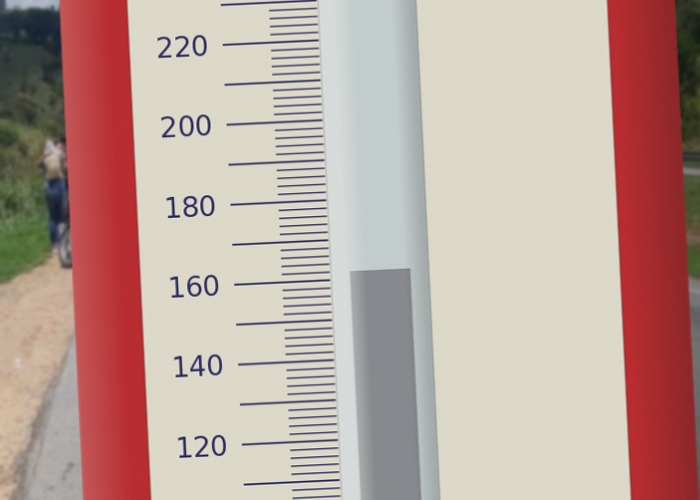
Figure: 162mmHg
